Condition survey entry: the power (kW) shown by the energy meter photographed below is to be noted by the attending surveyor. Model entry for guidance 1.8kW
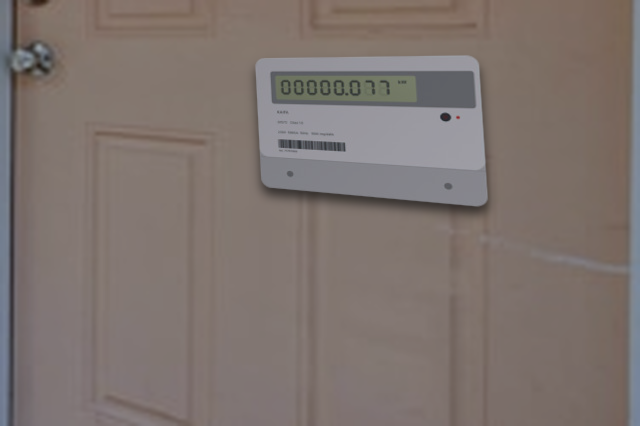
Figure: 0.077kW
